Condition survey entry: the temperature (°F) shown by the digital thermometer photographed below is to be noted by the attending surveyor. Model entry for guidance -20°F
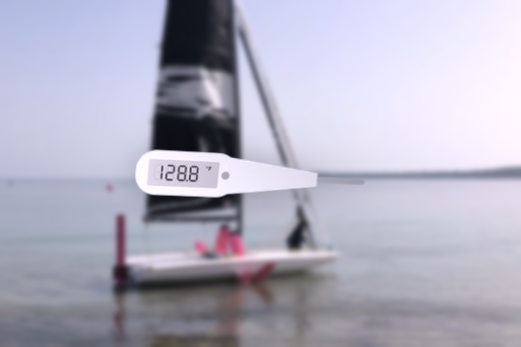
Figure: 128.8°F
